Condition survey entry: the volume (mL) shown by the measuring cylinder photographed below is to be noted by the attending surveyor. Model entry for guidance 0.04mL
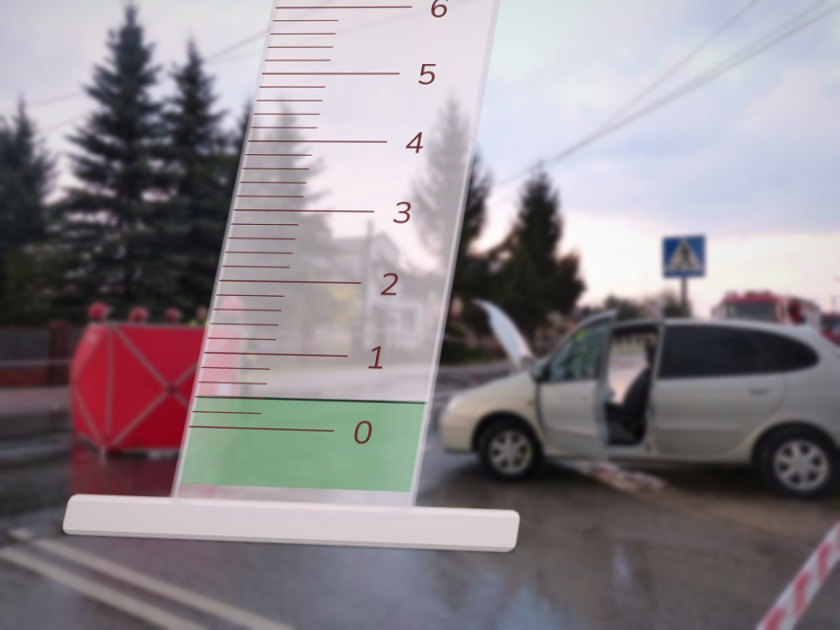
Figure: 0.4mL
